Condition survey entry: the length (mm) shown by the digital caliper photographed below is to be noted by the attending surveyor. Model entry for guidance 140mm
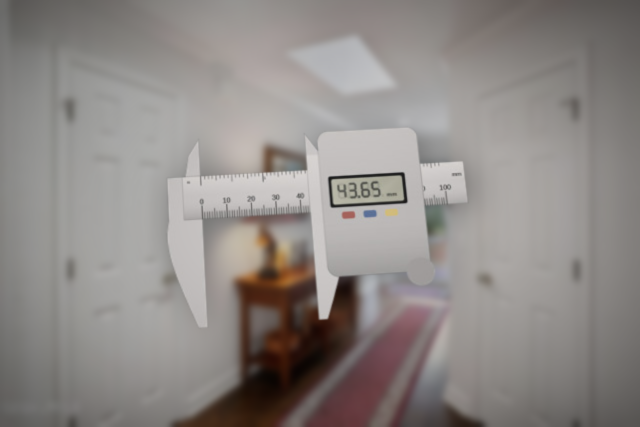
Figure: 43.65mm
